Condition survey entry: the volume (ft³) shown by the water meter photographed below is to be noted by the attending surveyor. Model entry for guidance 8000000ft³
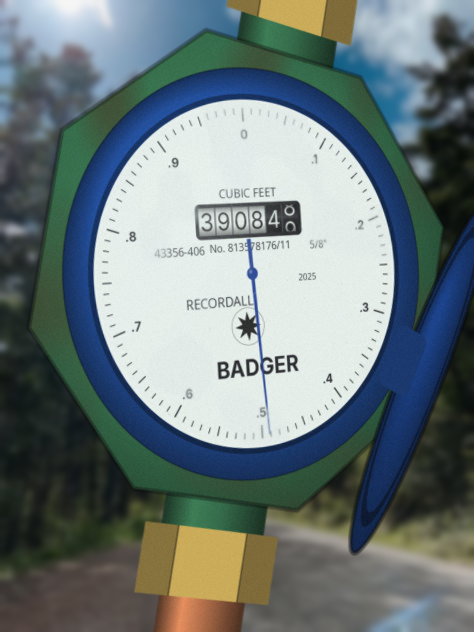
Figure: 390848.49ft³
